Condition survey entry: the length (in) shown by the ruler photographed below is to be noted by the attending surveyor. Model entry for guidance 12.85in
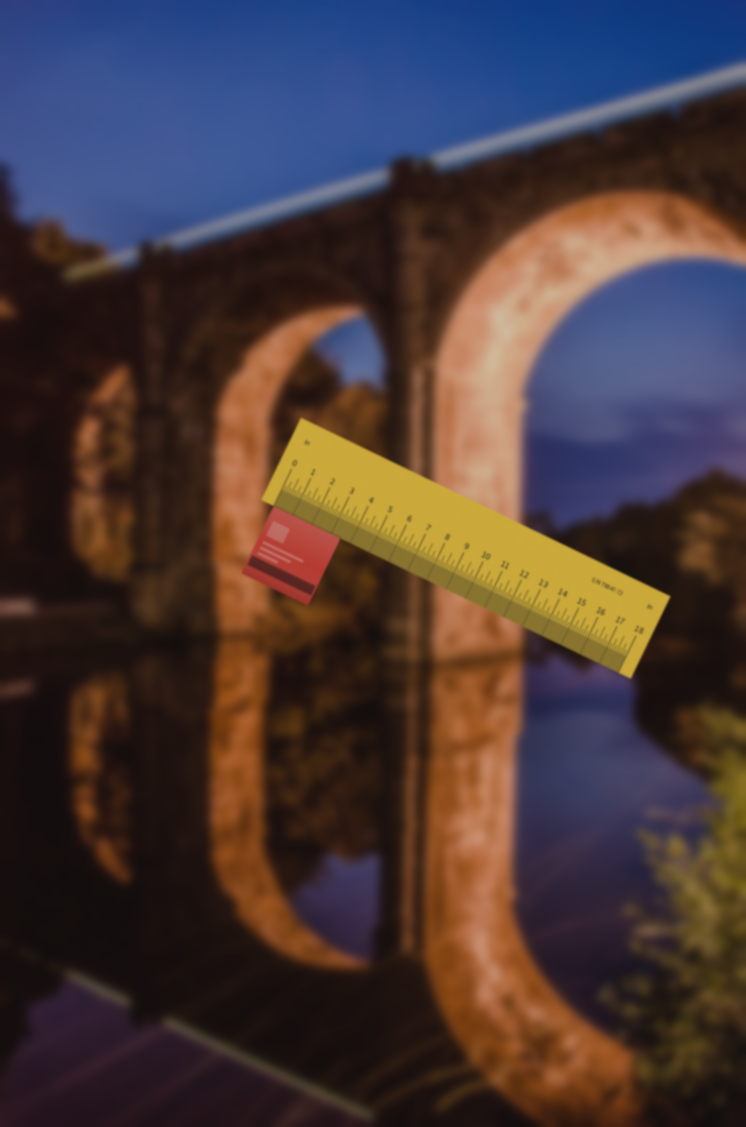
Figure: 3.5in
